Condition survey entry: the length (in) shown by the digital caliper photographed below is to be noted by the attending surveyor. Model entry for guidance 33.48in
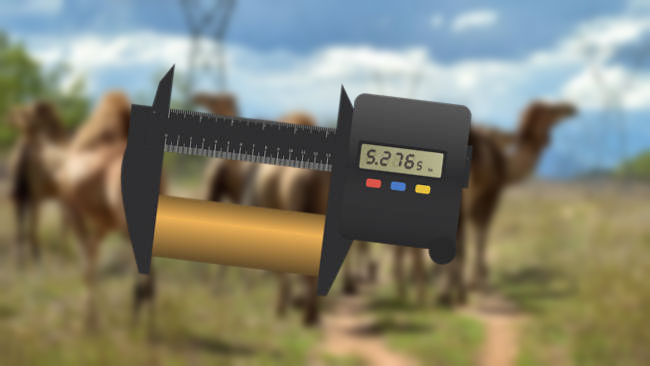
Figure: 5.2765in
